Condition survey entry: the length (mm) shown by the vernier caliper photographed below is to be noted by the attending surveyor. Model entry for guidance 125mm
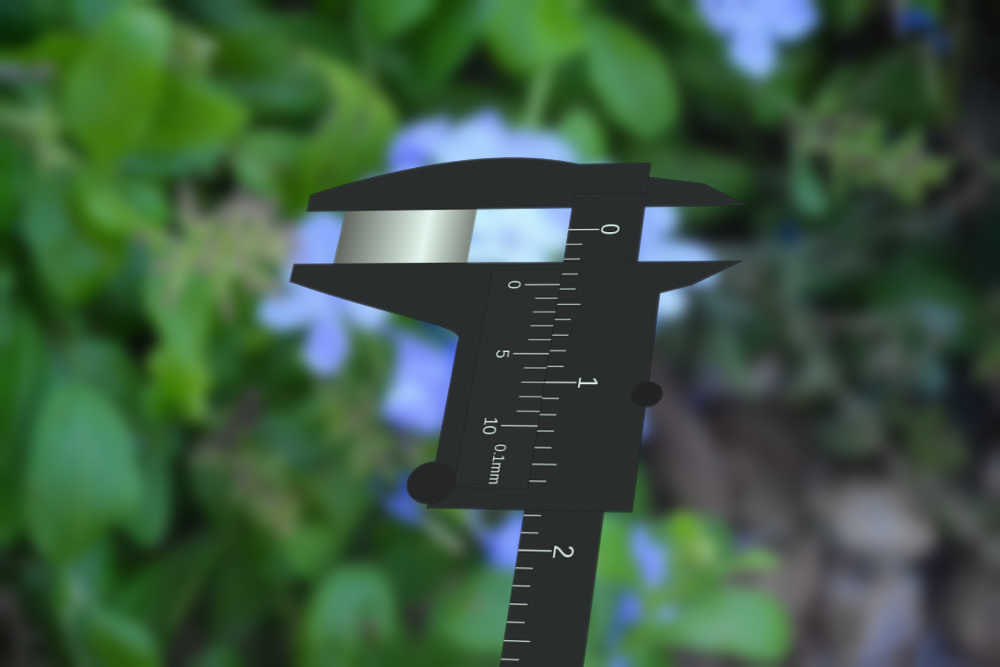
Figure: 3.7mm
